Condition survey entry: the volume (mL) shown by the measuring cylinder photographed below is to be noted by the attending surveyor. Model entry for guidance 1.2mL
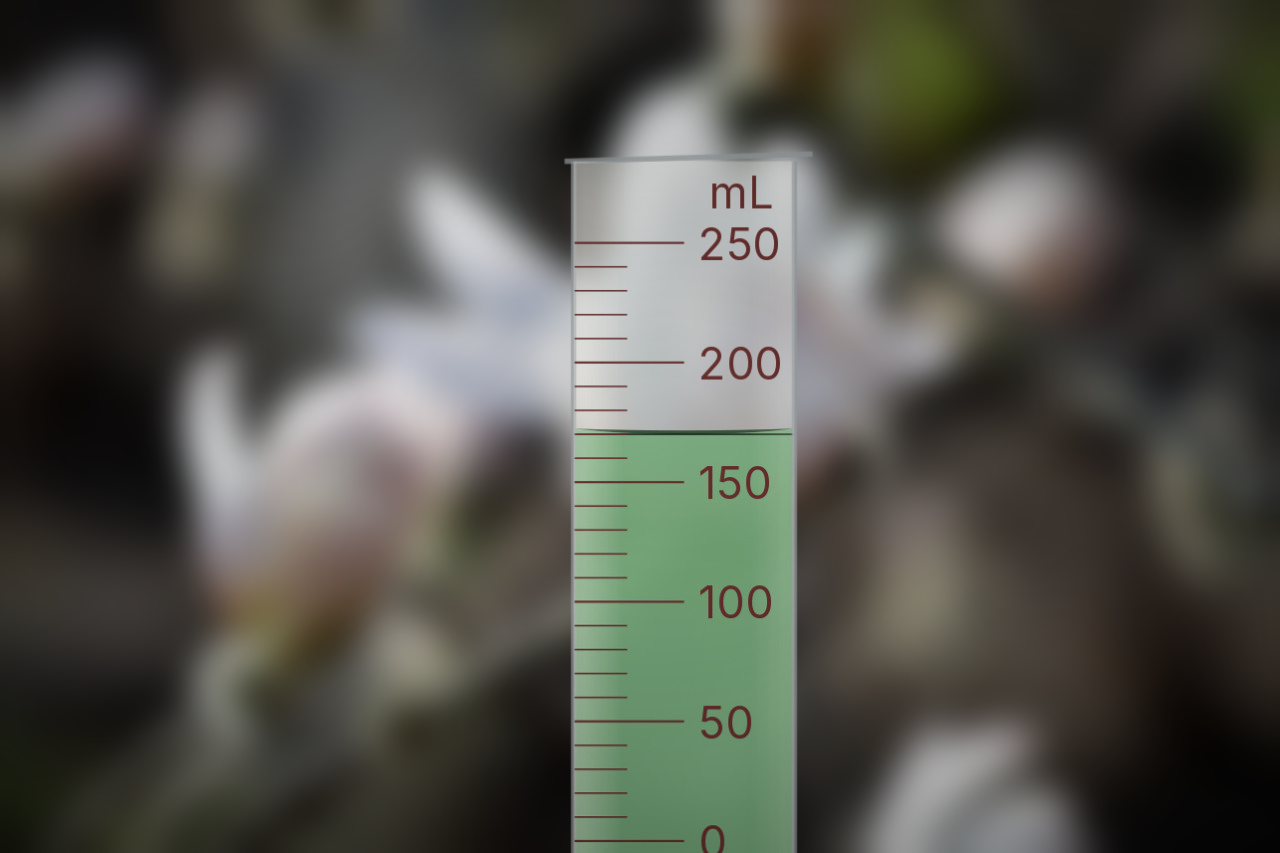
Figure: 170mL
